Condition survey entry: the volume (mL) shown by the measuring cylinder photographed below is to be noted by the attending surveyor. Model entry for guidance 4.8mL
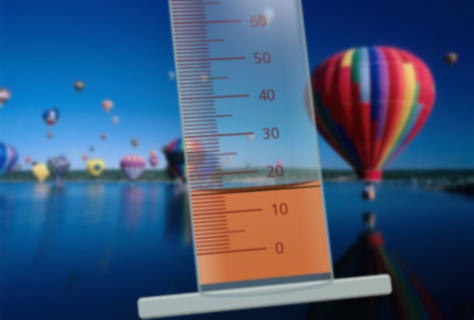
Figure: 15mL
